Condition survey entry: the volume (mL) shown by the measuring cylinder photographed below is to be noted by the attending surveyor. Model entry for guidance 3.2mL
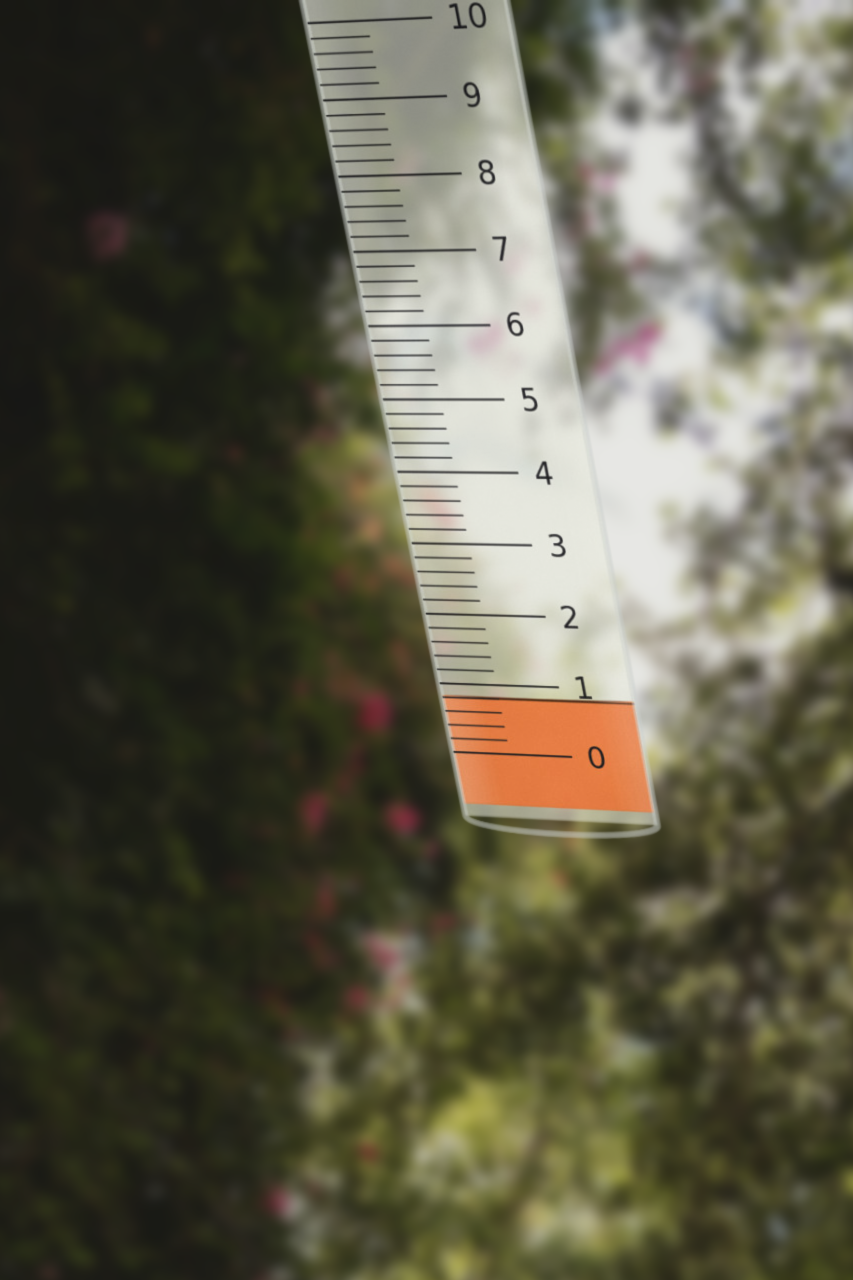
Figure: 0.8mL
